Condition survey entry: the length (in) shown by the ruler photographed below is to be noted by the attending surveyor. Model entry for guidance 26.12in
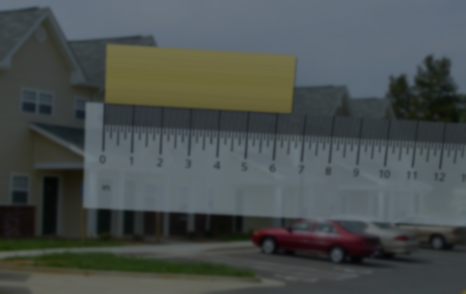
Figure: 6.5in
